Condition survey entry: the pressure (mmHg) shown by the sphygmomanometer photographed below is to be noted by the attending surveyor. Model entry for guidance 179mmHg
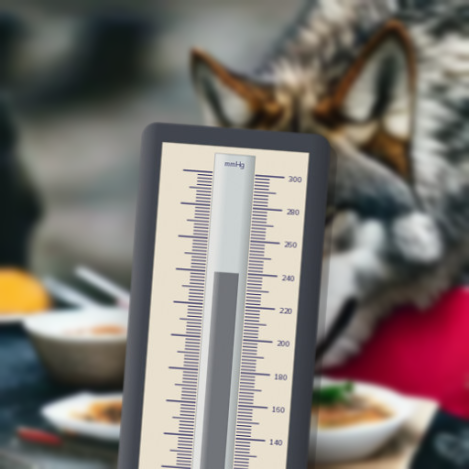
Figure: 240mmHg
